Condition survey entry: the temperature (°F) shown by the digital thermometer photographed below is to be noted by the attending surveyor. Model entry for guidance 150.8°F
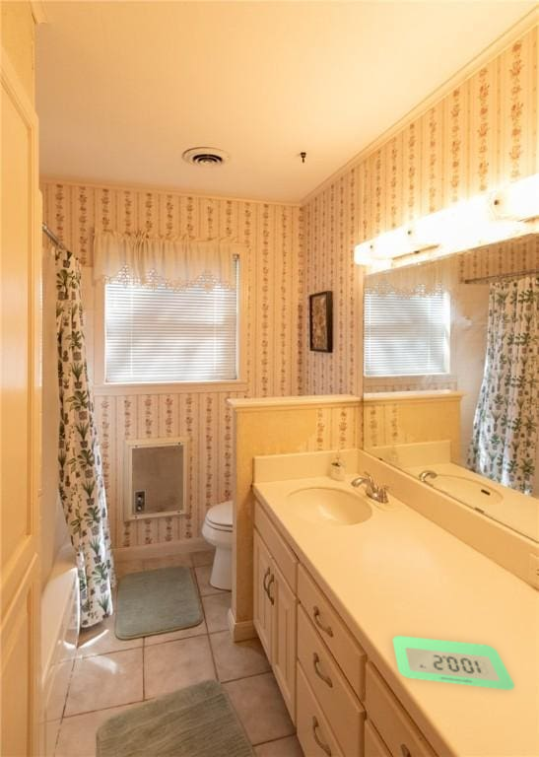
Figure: 100.2°F
